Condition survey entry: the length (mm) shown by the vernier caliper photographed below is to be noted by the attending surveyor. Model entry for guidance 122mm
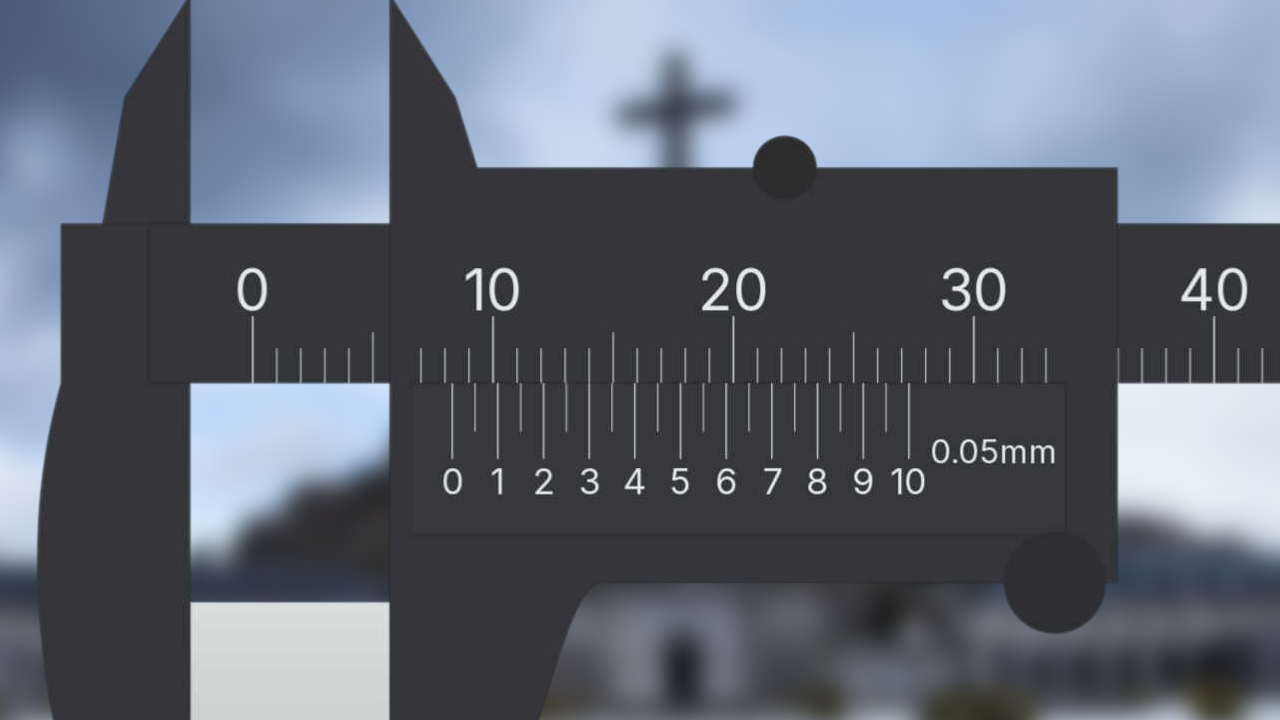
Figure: 8.3mm
